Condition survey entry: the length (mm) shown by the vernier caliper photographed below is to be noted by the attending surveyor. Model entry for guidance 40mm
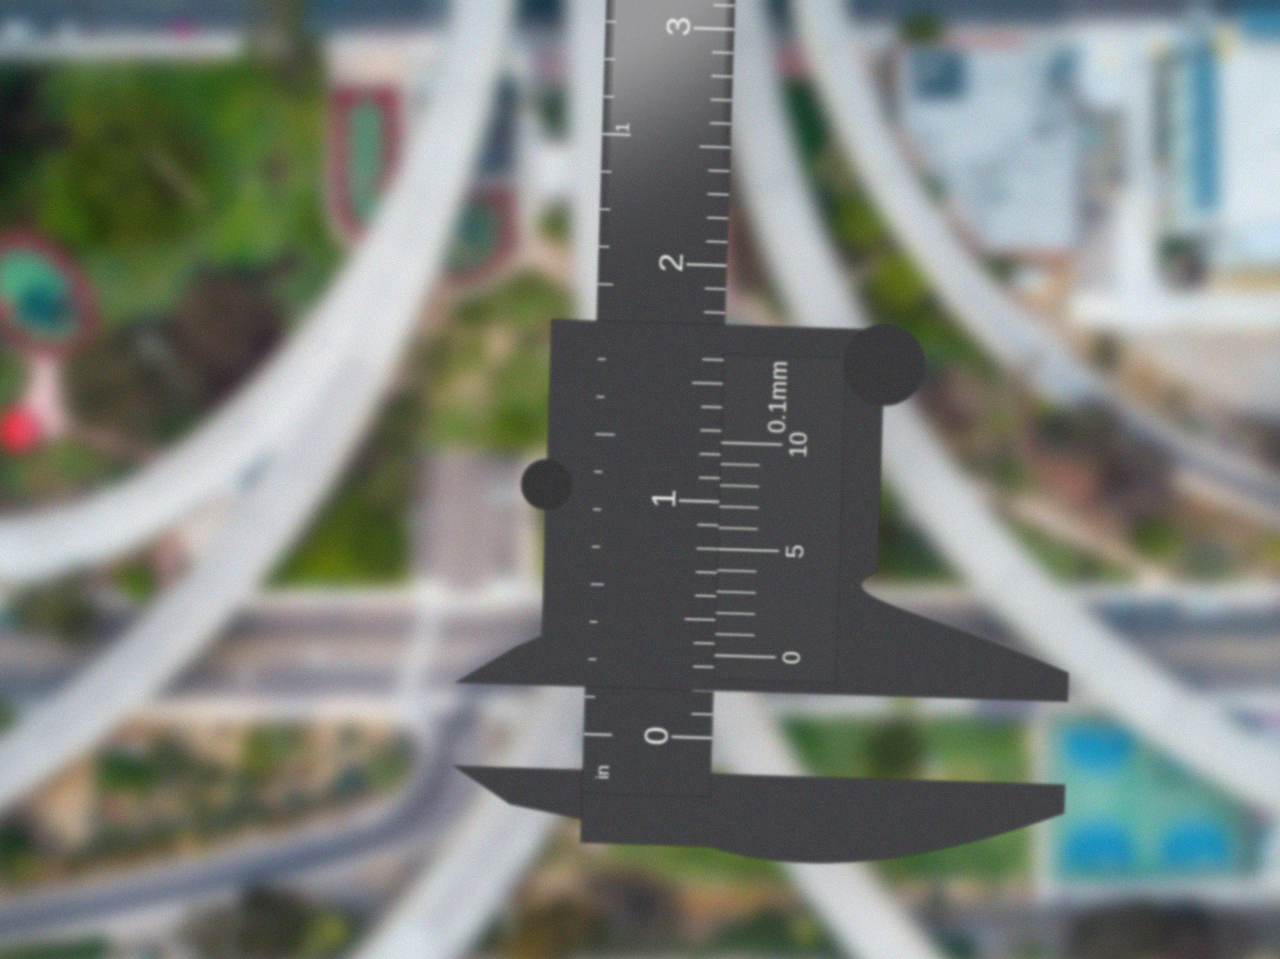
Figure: 3.5mm
